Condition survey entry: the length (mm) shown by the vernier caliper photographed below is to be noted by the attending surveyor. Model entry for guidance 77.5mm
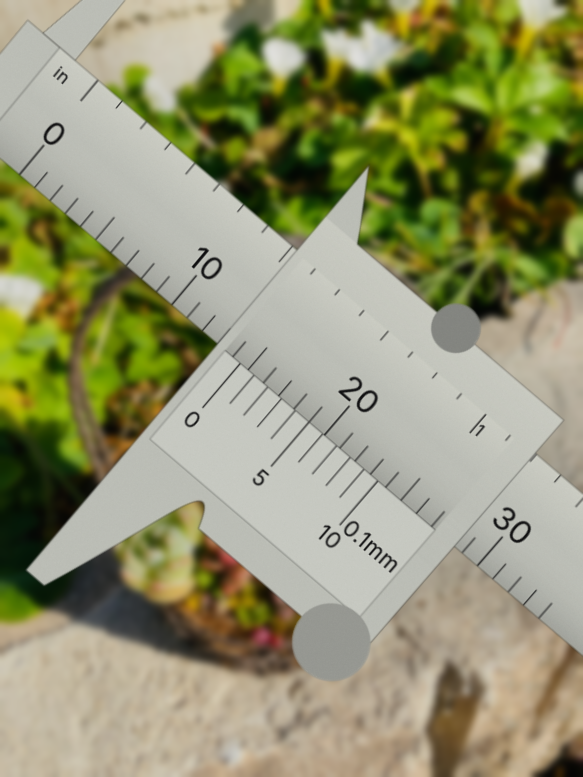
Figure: 14.5mm
